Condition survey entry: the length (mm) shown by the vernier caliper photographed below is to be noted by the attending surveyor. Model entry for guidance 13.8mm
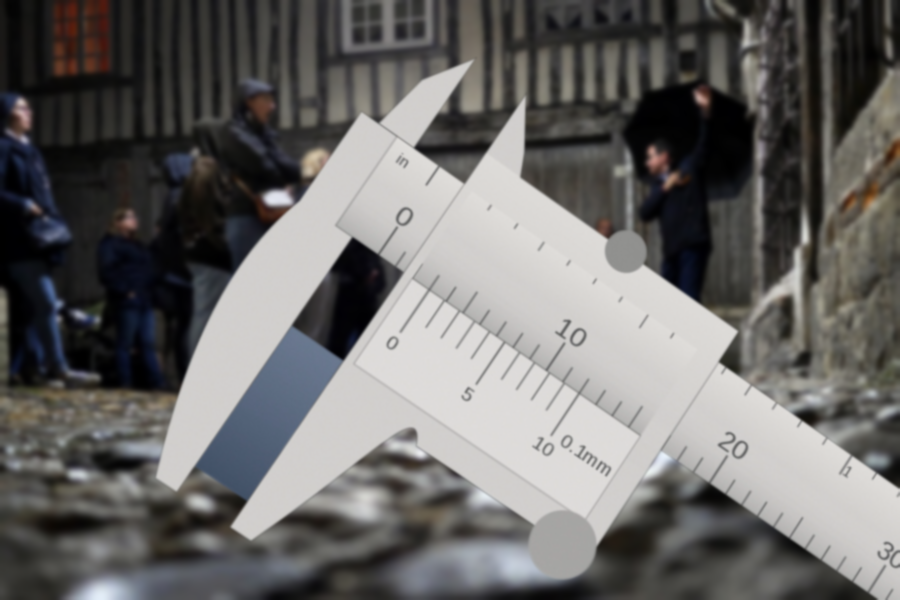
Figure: 3.0mm
